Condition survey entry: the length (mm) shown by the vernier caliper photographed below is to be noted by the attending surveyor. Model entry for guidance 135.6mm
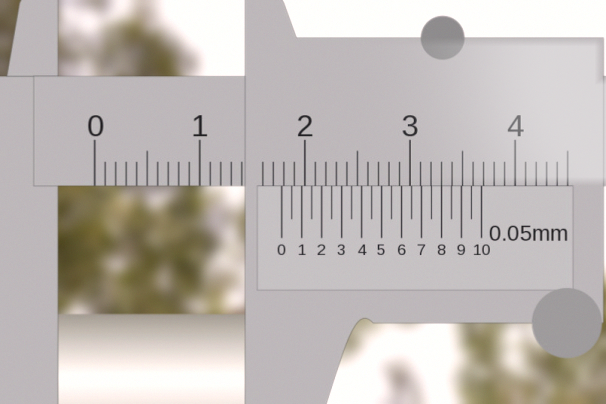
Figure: 17.8mm
